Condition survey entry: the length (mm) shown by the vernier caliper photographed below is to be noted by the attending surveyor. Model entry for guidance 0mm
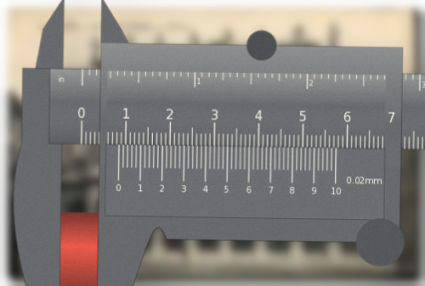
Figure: 8.5mm
